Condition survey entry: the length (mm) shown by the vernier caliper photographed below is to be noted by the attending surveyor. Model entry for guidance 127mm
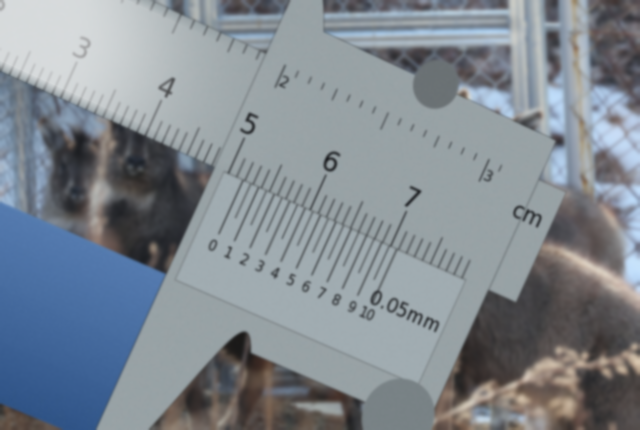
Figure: 51.8mm
